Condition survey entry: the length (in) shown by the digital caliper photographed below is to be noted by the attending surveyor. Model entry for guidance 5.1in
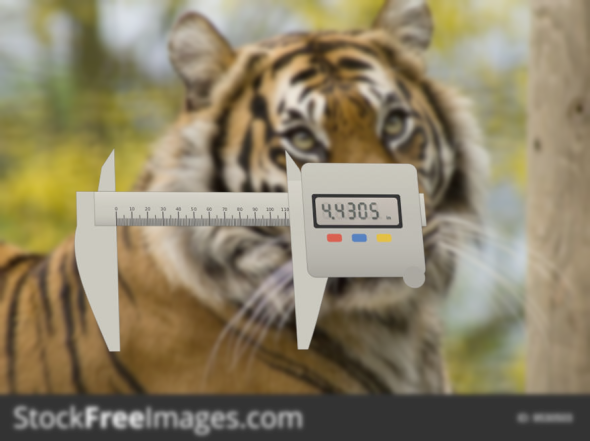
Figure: 4.4305in
